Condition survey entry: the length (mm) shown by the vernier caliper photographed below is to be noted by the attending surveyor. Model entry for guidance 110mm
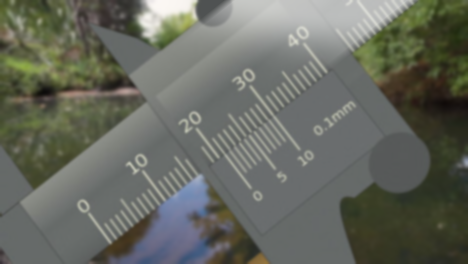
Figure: 21.0mm
